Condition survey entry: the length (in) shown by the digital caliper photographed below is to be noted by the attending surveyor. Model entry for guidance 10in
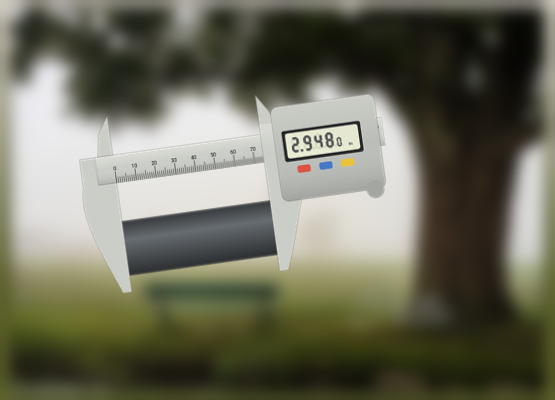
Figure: 2.9480in
